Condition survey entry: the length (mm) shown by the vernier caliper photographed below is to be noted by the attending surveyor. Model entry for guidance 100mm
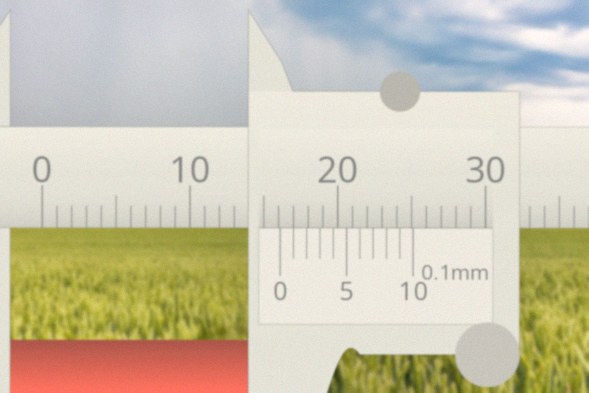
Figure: 16.1mm
